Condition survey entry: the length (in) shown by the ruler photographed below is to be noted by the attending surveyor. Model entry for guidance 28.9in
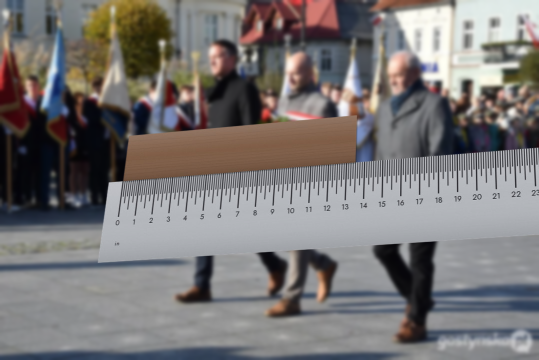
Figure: 13.5in
